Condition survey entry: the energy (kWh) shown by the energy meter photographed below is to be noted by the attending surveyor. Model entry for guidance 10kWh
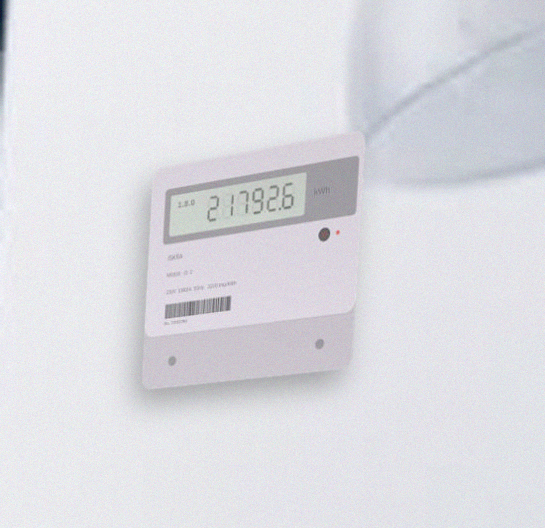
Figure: 21792.6kWh
